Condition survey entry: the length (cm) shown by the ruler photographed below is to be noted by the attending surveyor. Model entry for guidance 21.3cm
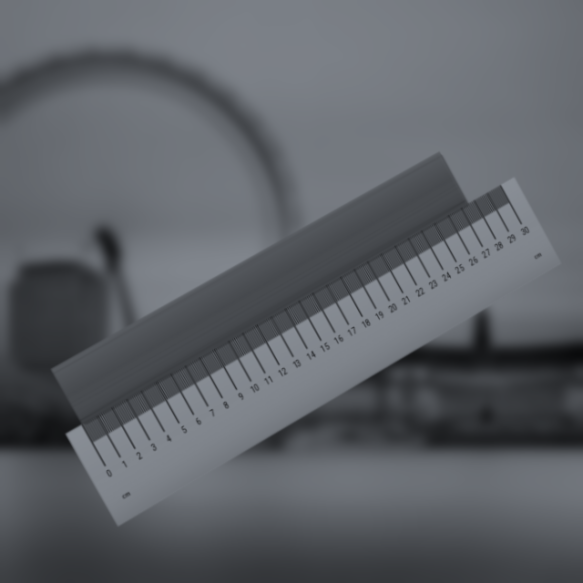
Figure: 27.5cm
